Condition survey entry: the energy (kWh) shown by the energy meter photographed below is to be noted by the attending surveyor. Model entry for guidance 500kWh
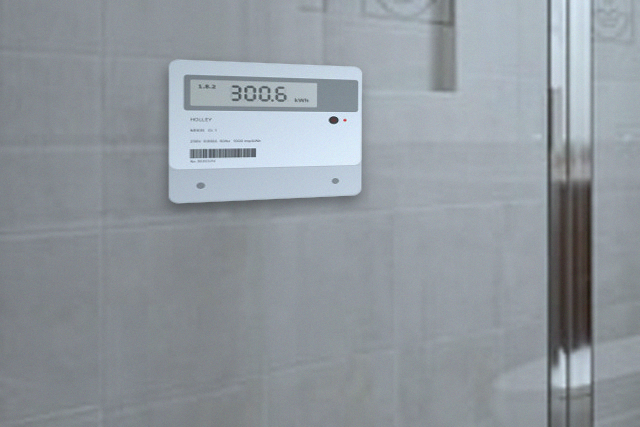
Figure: 300.6kWh
